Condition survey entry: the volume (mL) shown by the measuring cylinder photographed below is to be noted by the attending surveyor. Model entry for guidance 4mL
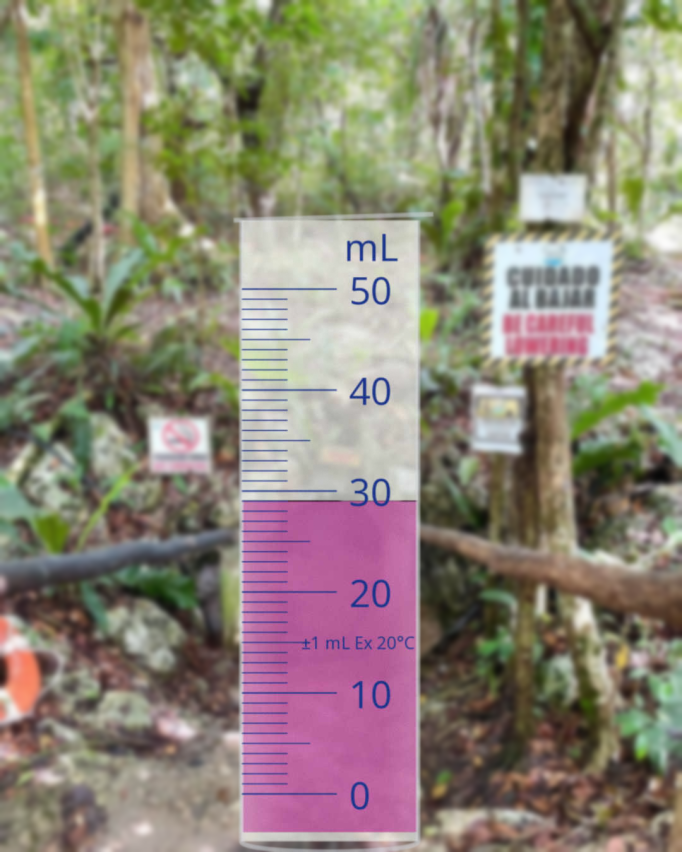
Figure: 29mL
